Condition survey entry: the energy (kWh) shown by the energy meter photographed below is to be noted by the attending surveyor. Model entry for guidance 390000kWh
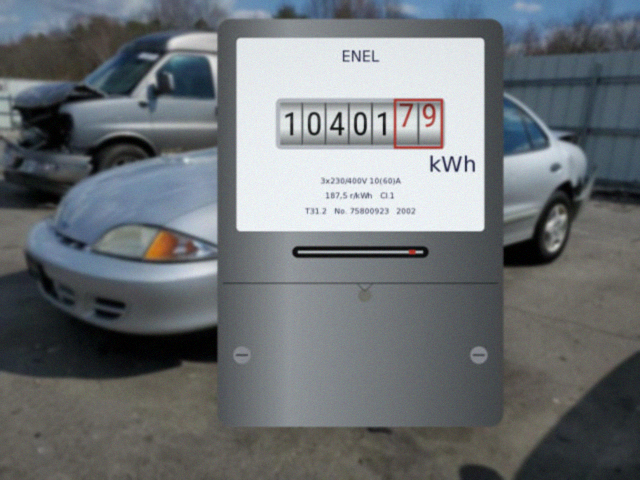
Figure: 10401.79kWh
